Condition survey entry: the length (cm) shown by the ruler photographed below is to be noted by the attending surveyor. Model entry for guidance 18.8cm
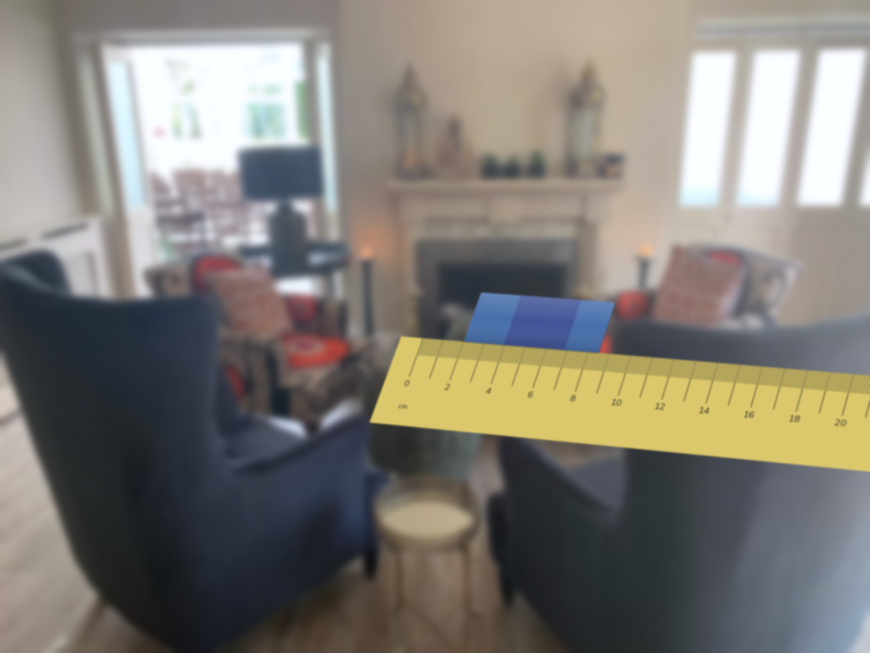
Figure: 6.5cm
